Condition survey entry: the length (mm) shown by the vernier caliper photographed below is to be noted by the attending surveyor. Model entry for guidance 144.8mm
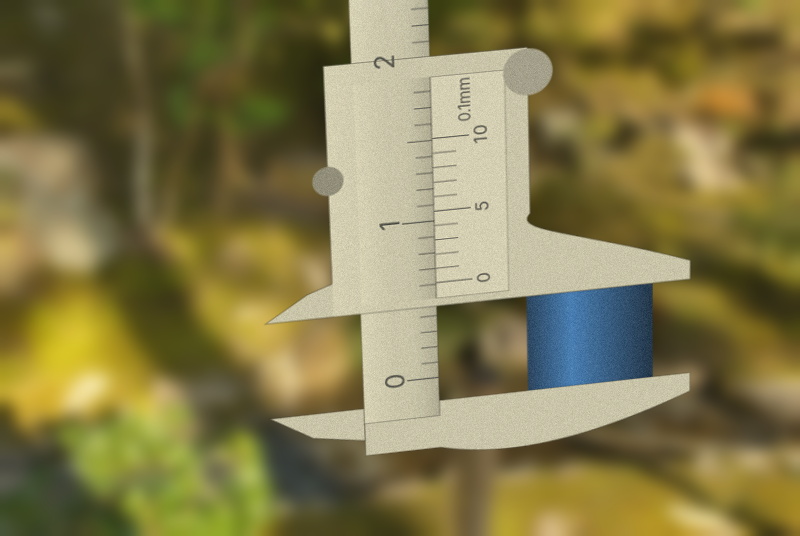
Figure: 6.1mm
